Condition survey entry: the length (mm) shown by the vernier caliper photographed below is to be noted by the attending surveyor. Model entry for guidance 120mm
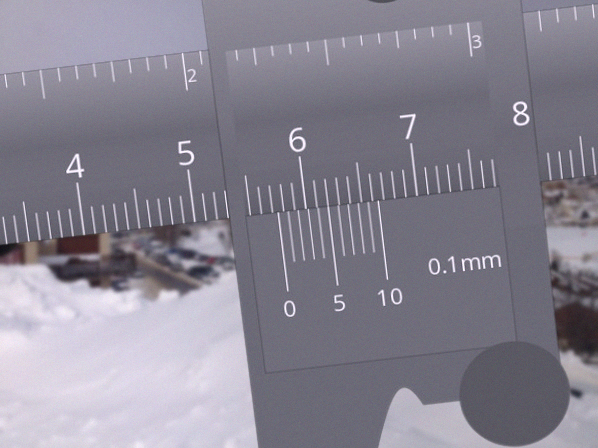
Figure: 57.5mm
